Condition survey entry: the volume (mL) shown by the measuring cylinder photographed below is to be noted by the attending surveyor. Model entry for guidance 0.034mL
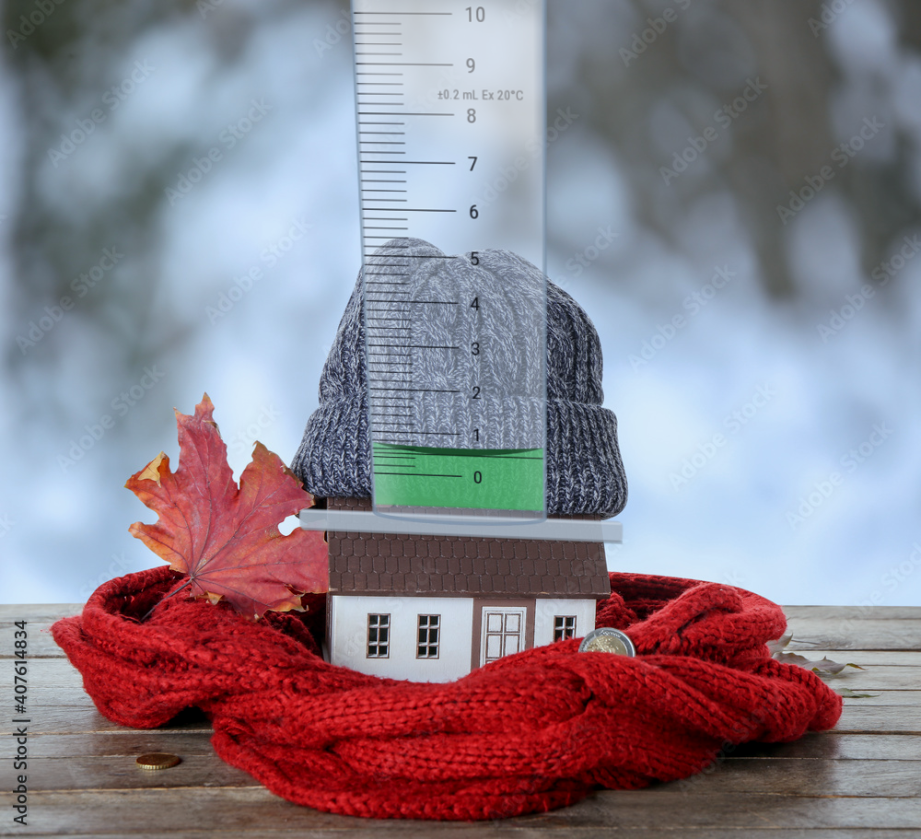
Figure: 0.5mL
